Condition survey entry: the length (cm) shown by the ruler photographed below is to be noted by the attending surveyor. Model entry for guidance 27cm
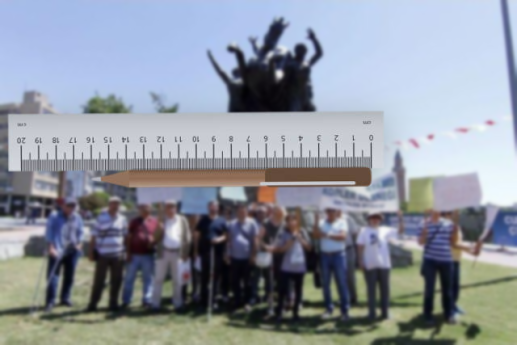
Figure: 16cm
